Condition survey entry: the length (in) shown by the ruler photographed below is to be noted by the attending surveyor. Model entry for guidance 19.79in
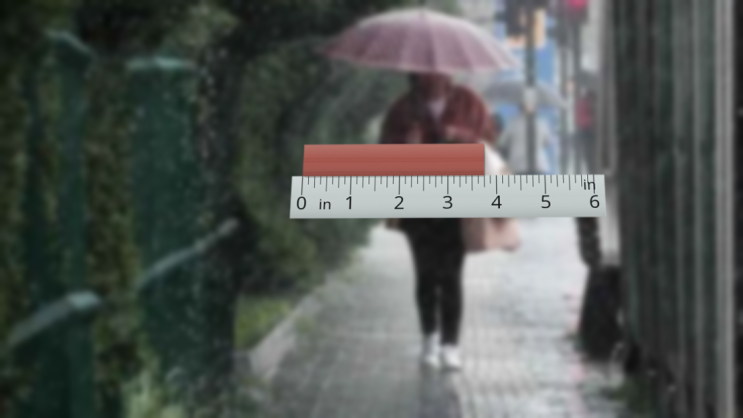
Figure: 3.75in
